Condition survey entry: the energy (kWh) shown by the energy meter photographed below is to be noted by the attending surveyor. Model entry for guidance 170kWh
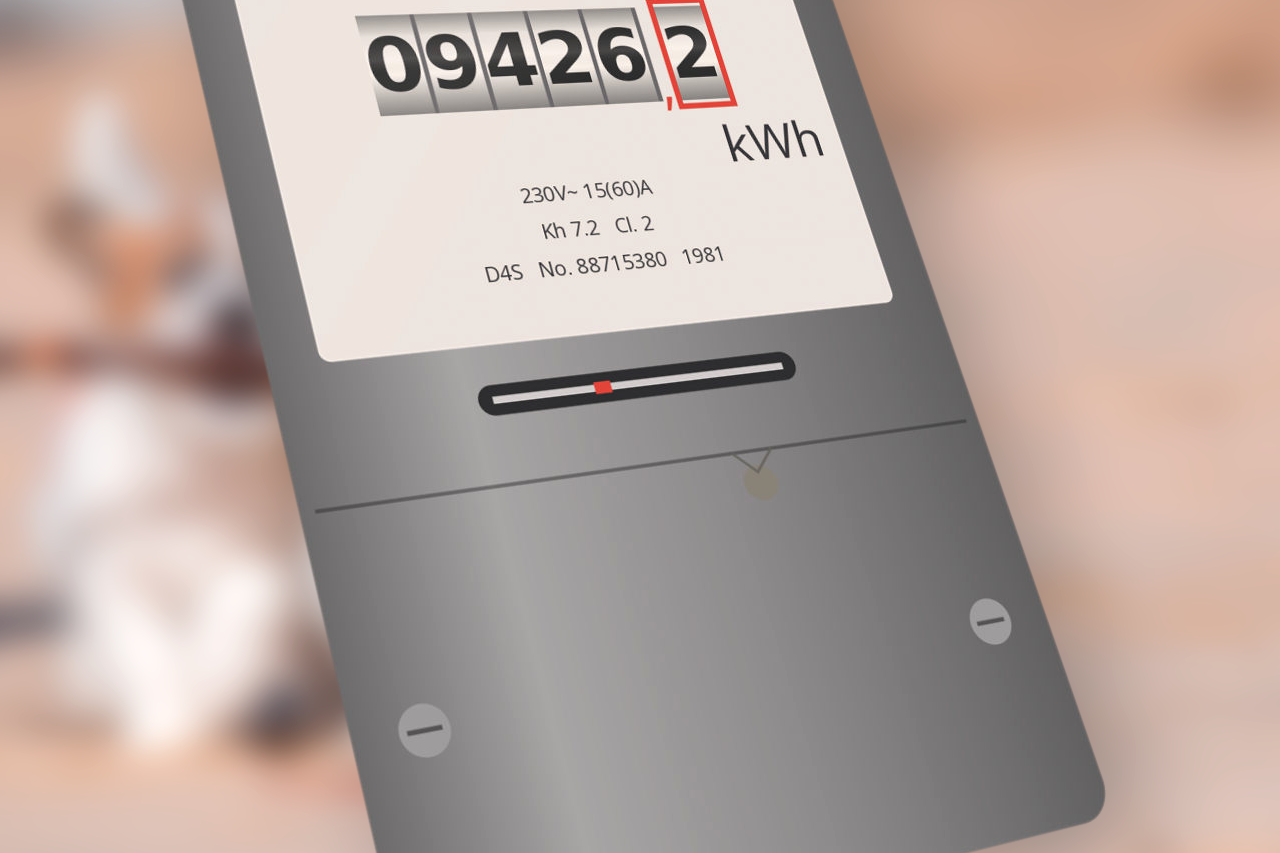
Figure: 9426.2kWh
